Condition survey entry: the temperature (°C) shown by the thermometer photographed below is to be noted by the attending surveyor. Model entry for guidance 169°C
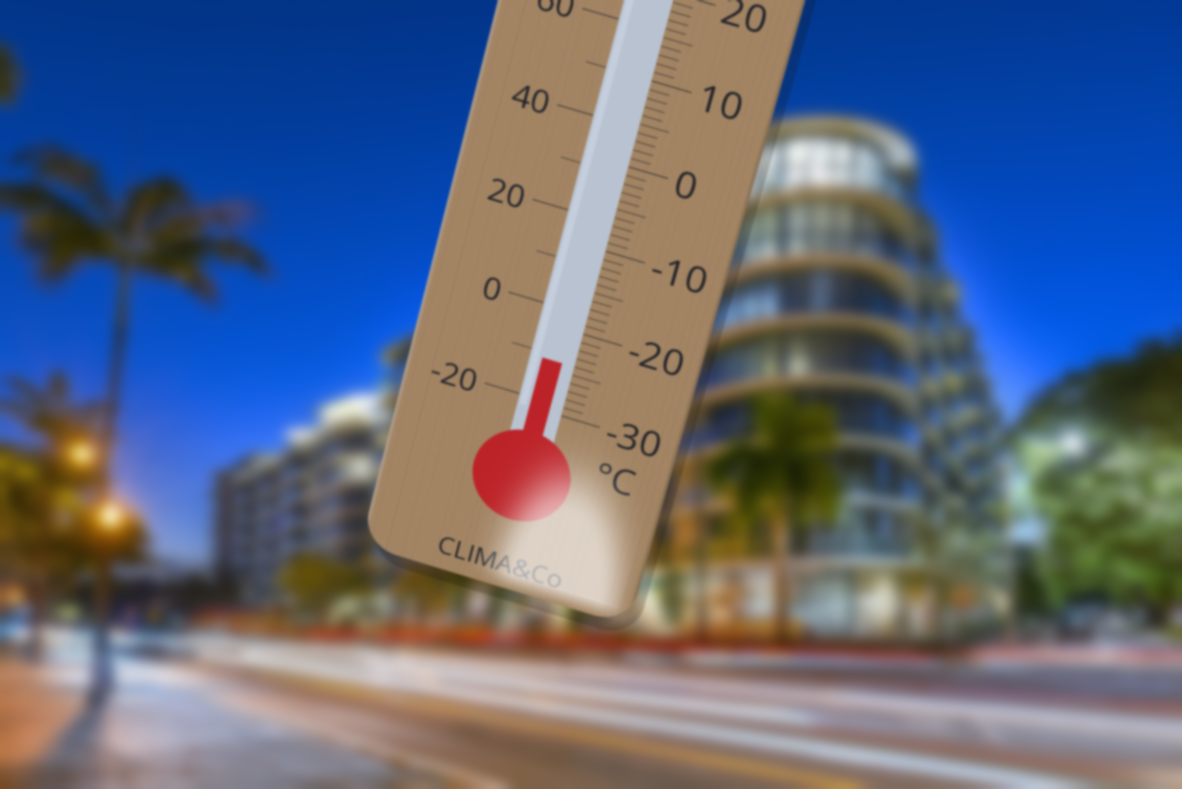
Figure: -24°C
